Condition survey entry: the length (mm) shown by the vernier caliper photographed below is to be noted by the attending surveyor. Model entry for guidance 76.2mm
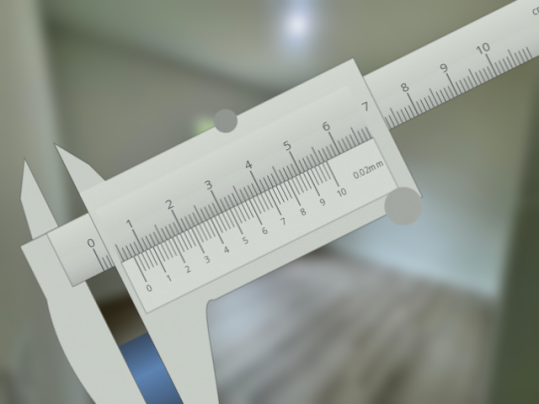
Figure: 7.5mm
